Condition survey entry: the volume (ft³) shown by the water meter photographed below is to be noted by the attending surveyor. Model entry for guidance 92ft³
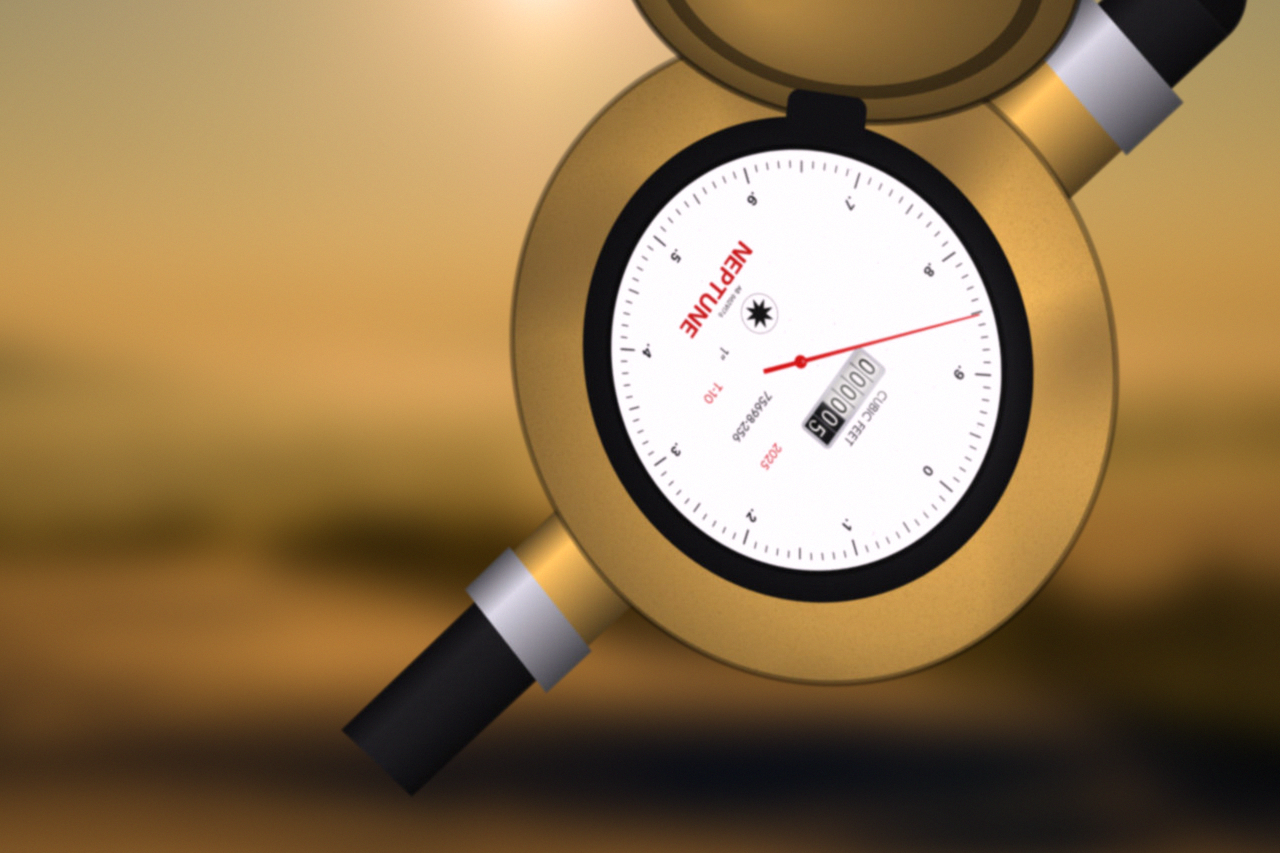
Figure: 4.85ft³
